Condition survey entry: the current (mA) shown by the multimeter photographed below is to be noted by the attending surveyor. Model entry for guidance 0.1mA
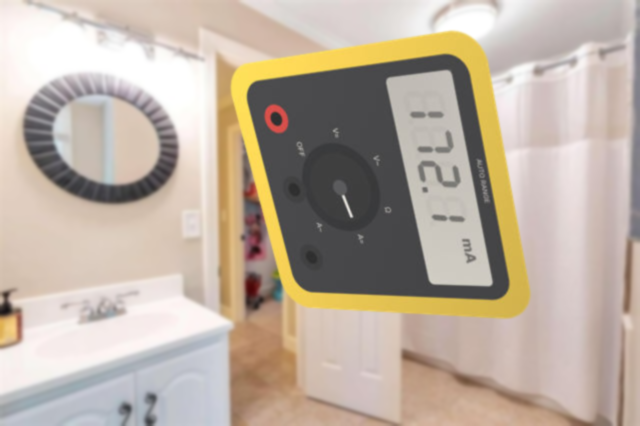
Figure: 172.1mA
